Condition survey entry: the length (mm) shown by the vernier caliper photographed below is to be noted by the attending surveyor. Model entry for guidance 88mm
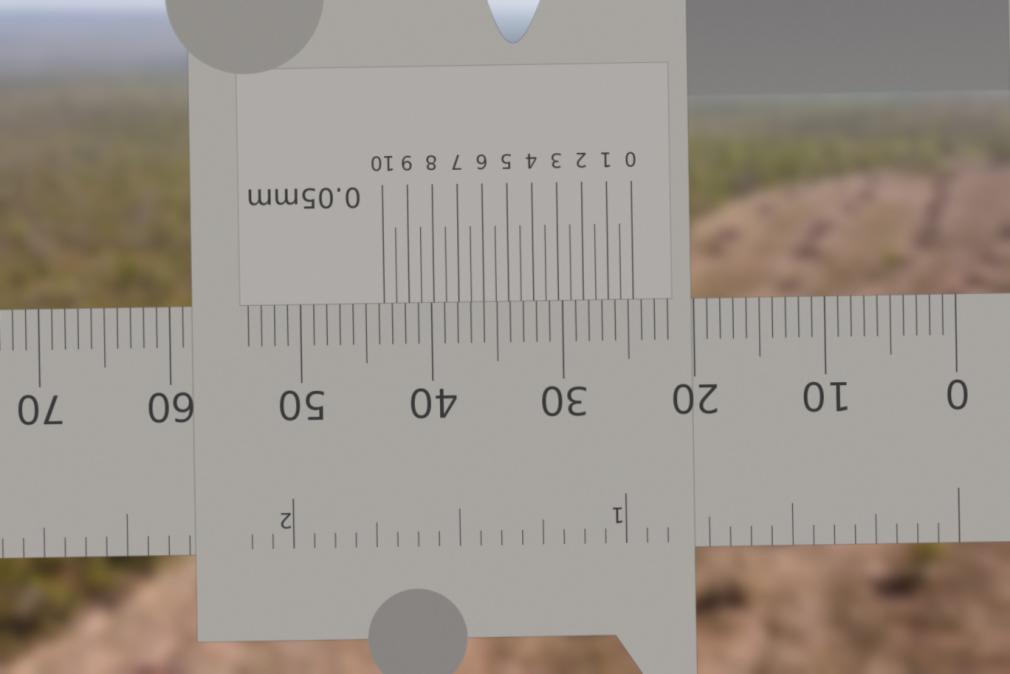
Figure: 24.6mm
